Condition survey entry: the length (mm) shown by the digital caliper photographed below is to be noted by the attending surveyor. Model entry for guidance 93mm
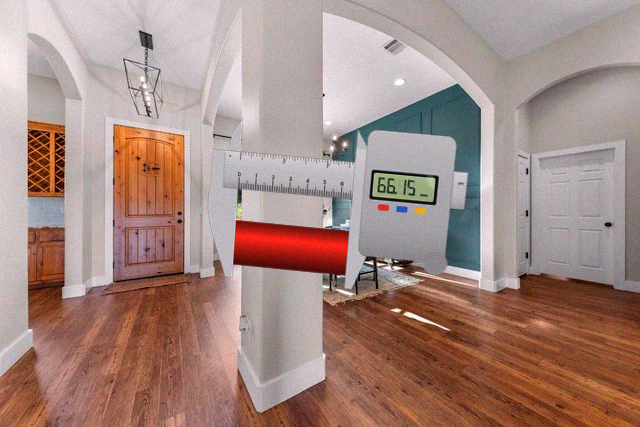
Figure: 66.15mm
